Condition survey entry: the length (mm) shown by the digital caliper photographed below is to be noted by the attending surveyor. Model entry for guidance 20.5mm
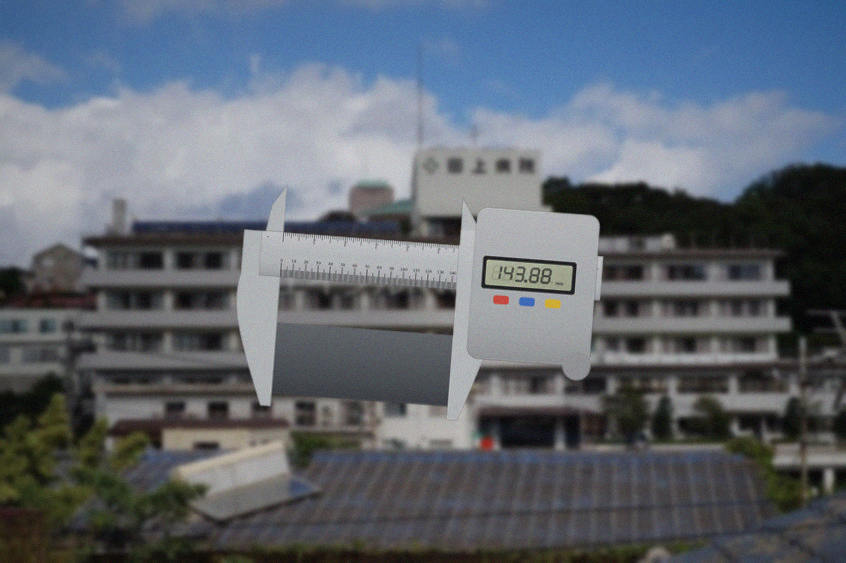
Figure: 143.88mm
